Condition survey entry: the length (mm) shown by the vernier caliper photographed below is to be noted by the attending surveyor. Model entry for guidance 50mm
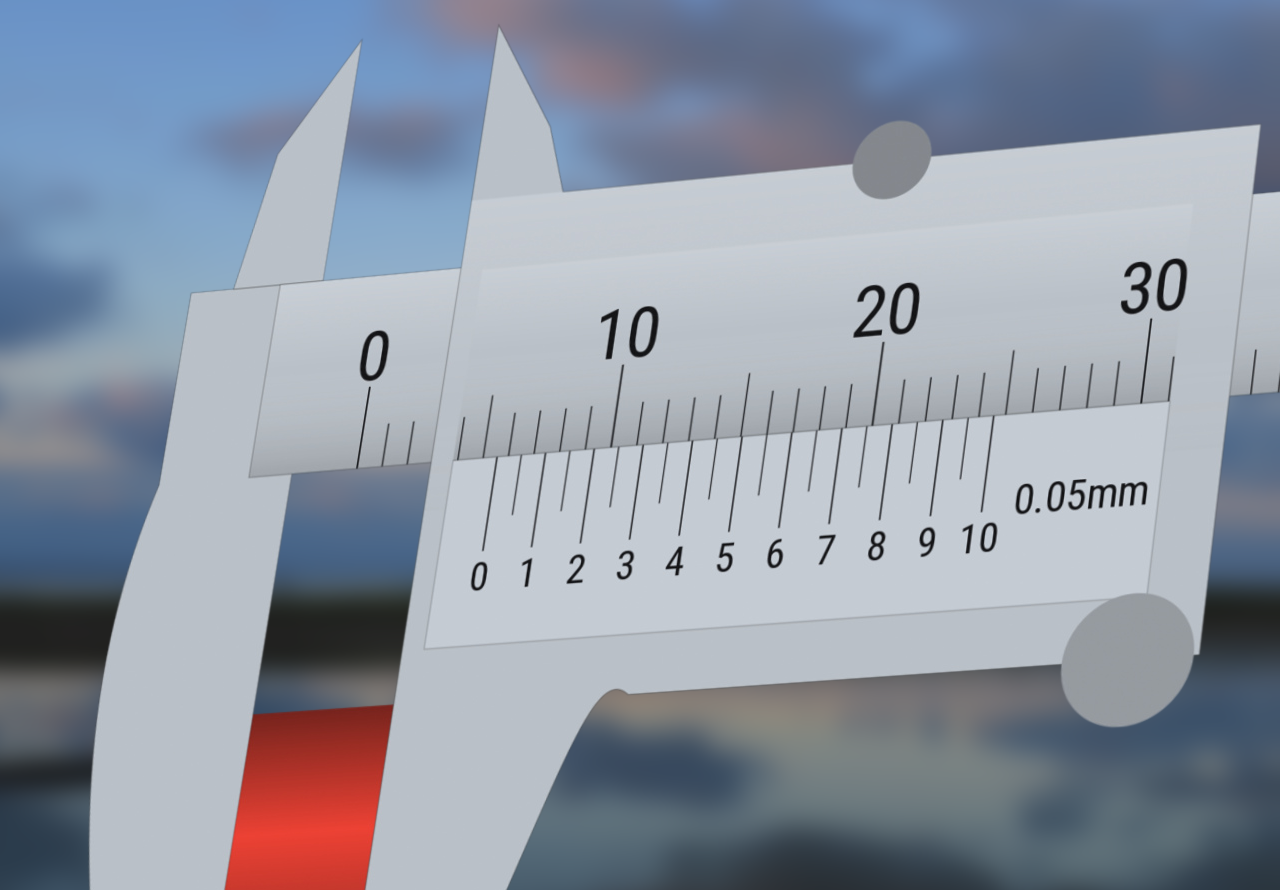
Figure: 5.55mm
